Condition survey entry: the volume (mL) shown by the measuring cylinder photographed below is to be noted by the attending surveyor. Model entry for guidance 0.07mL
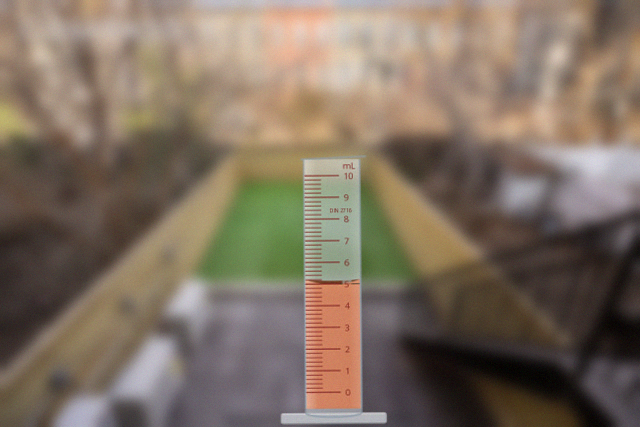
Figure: 5mL
